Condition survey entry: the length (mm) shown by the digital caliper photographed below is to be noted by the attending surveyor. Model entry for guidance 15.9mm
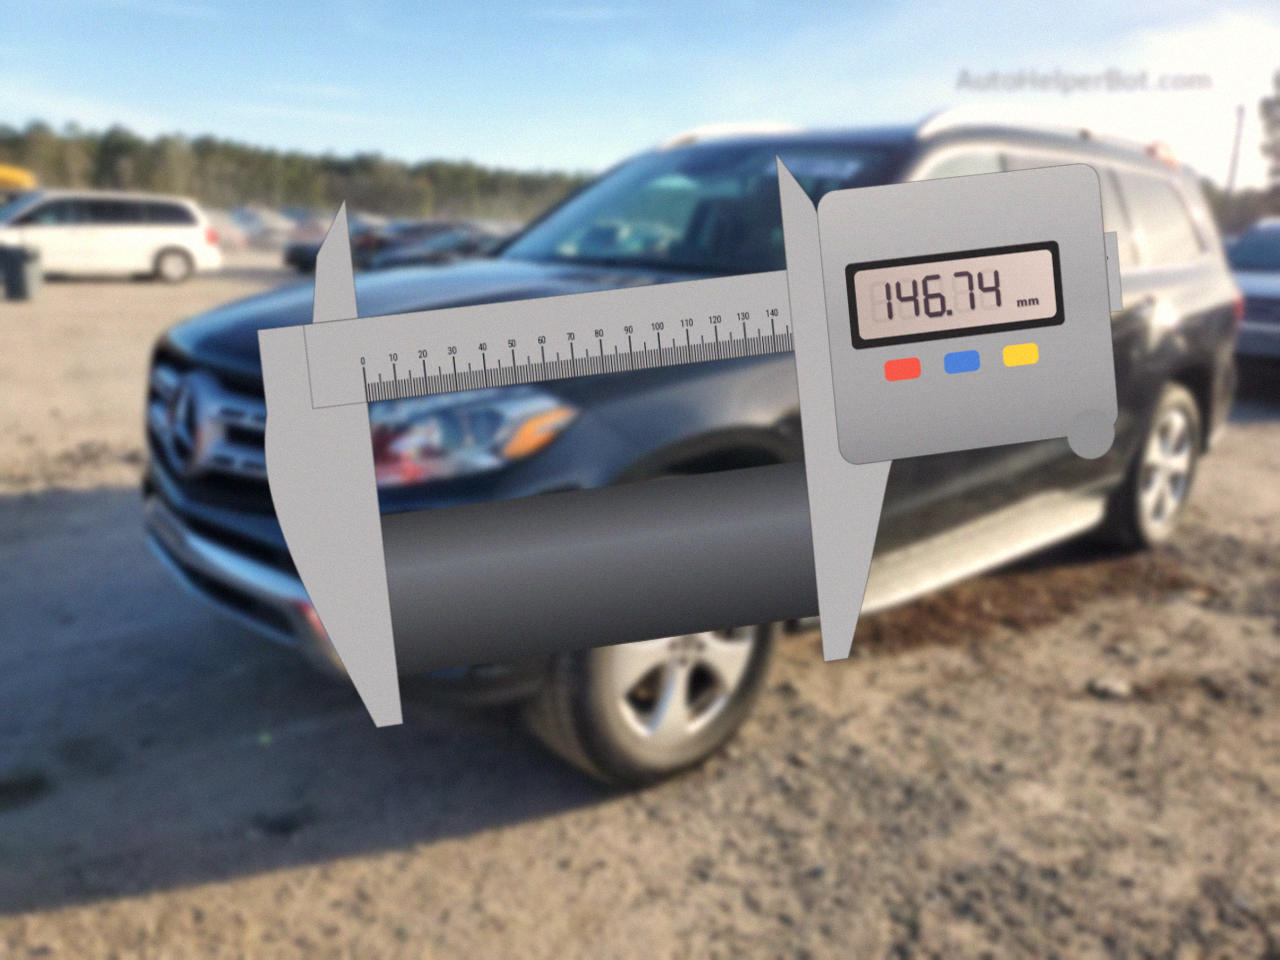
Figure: 146.74mm
